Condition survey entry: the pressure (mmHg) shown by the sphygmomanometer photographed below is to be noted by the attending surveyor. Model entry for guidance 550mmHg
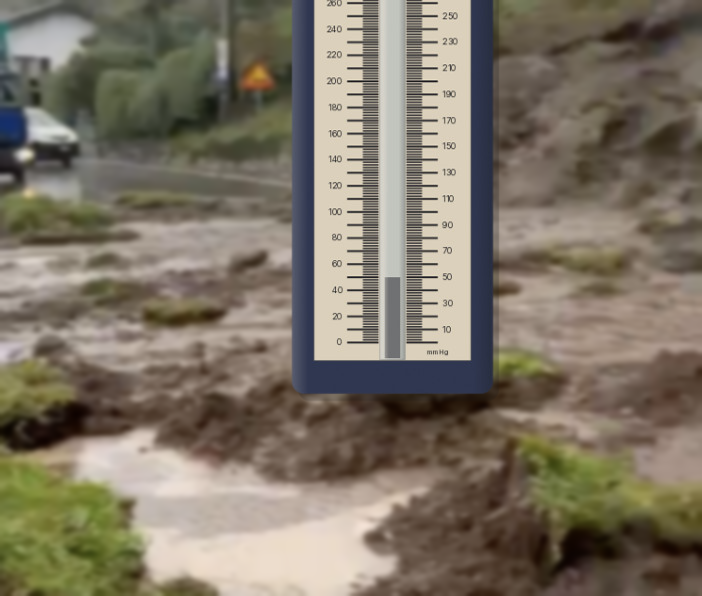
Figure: 50mmHg
